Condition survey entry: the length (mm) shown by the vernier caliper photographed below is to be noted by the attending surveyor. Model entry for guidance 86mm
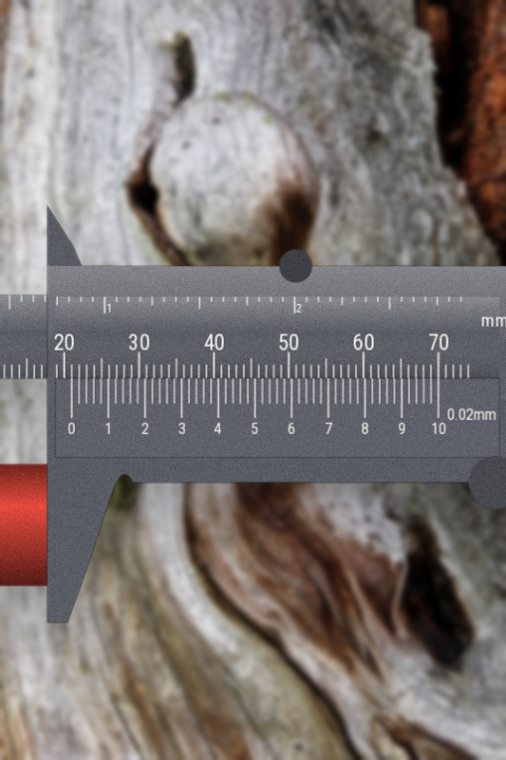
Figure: 21.0mm
